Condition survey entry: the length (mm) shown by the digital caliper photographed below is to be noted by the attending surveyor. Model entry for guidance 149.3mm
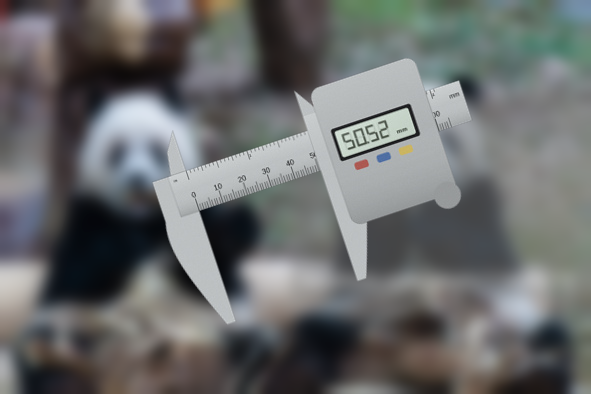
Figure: 50.52mm
